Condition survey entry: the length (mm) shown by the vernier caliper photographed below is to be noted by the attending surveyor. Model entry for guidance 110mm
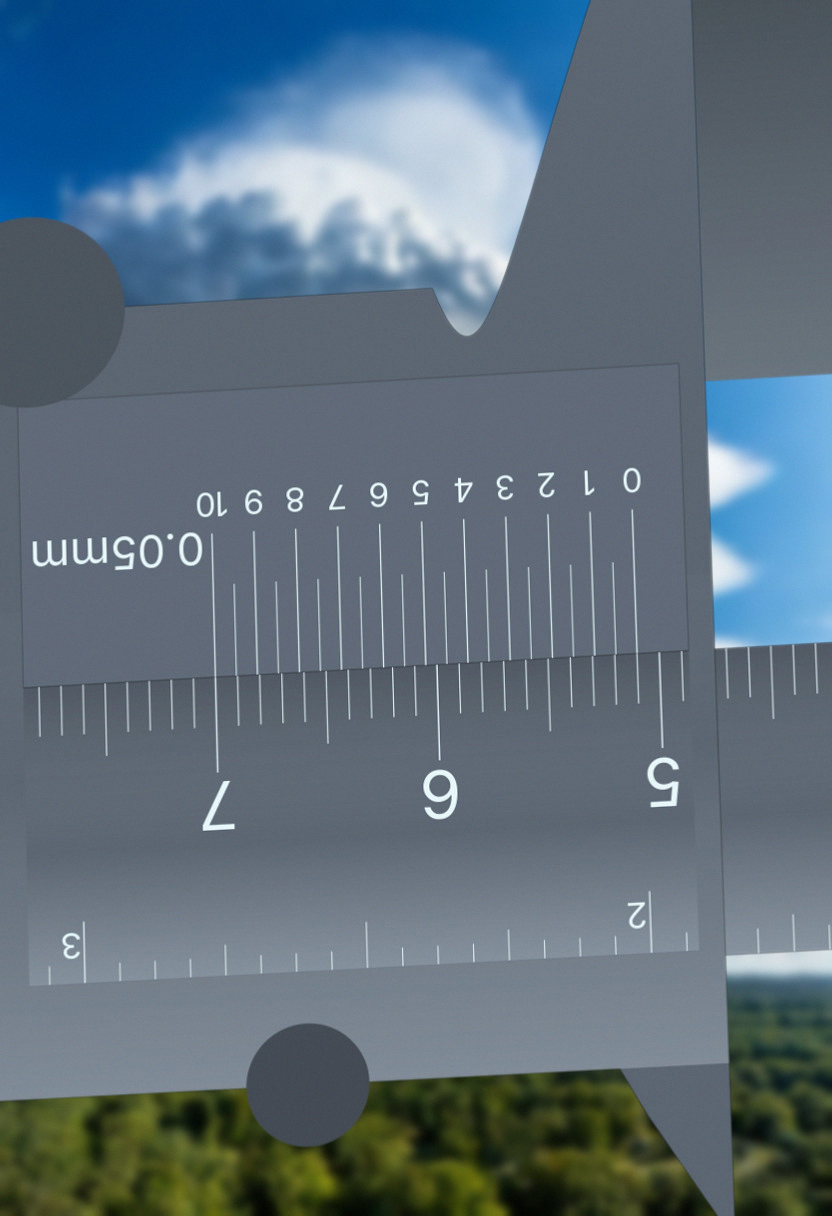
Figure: 51.0mm
